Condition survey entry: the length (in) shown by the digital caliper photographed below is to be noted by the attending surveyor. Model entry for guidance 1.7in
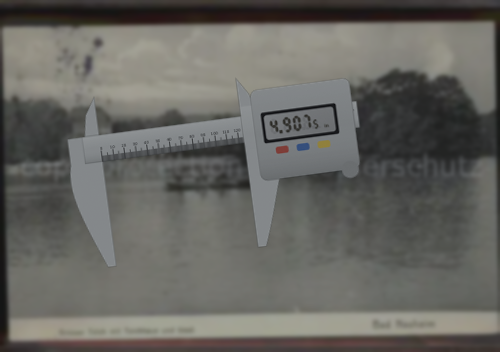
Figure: 4.9075in
